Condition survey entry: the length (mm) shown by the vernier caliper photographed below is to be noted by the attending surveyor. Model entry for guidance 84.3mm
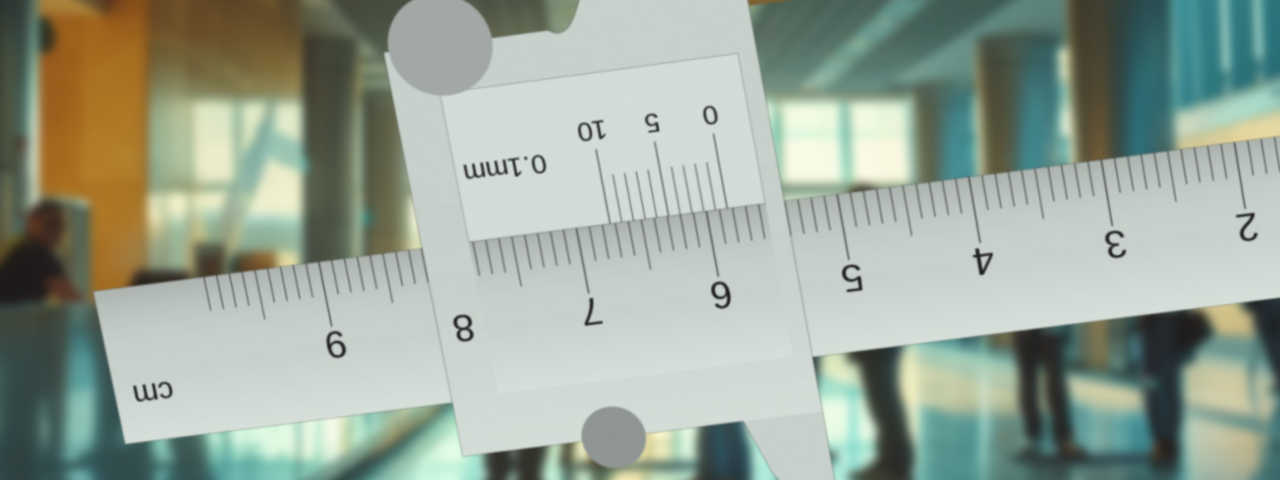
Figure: 58.4mm
